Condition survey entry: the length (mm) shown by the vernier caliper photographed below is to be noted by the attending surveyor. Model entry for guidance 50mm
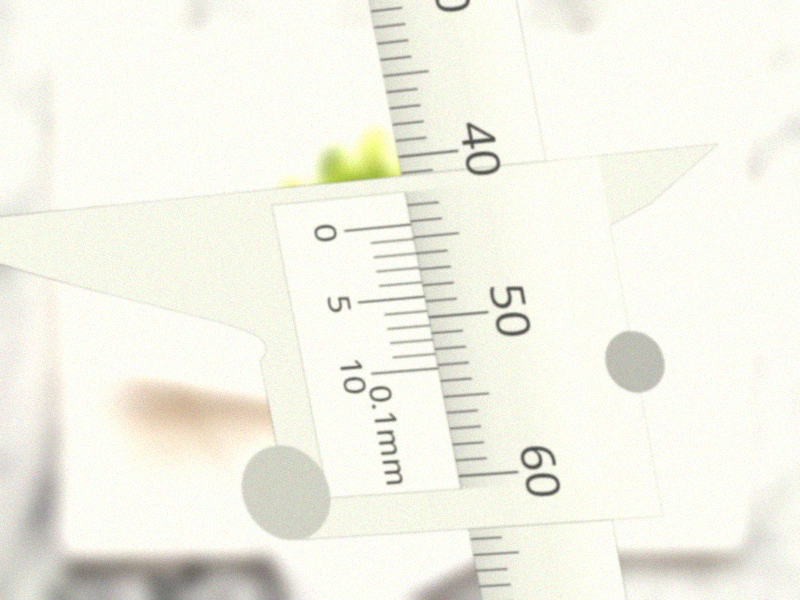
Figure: 44.2mm
